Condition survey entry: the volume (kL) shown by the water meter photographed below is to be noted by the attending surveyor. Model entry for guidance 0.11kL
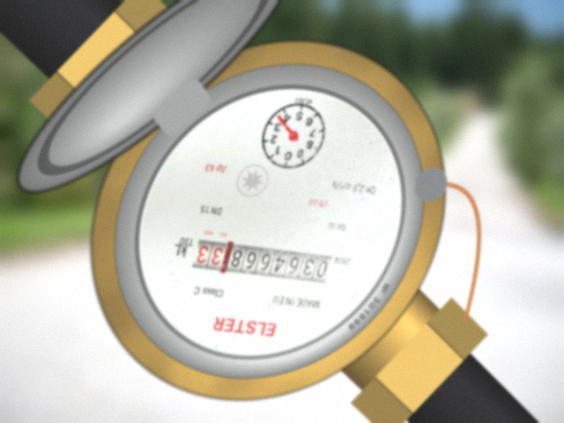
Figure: 364668.333kL
